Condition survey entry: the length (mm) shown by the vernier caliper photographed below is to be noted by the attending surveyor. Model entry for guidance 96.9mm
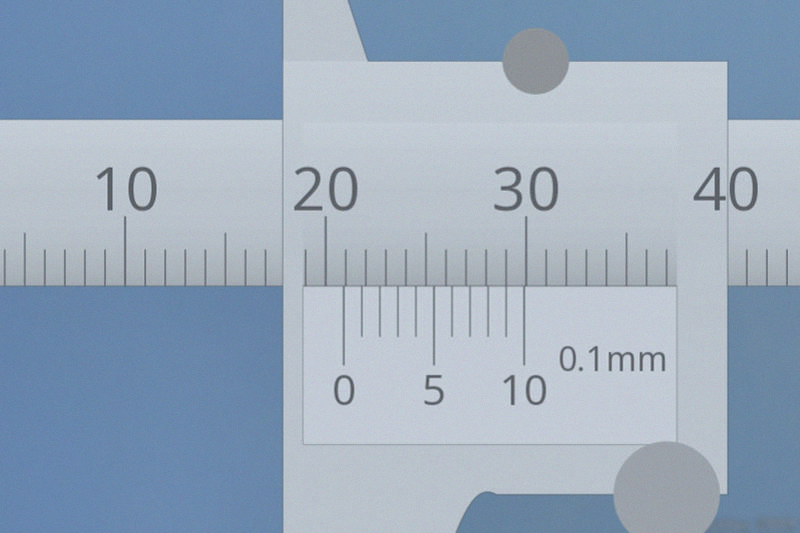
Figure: 20.9mm
